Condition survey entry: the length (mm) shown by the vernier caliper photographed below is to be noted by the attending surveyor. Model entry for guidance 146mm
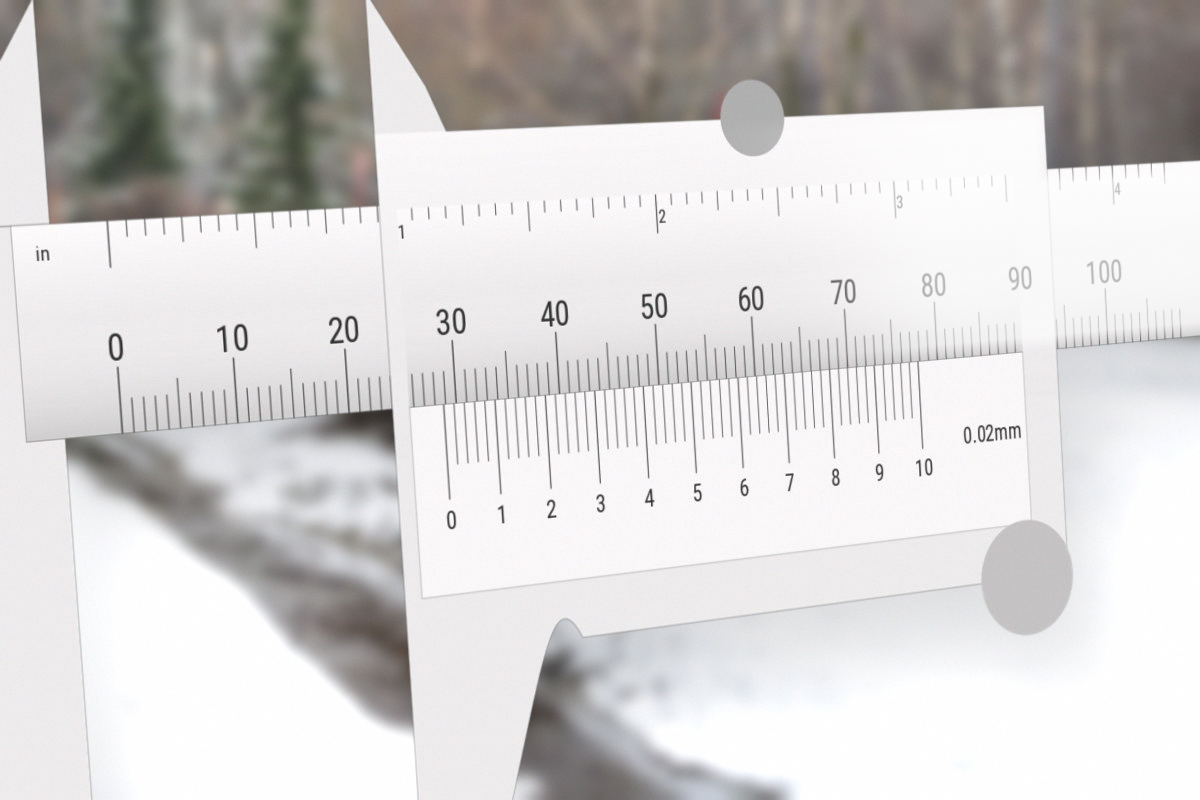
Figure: 28.8mm
